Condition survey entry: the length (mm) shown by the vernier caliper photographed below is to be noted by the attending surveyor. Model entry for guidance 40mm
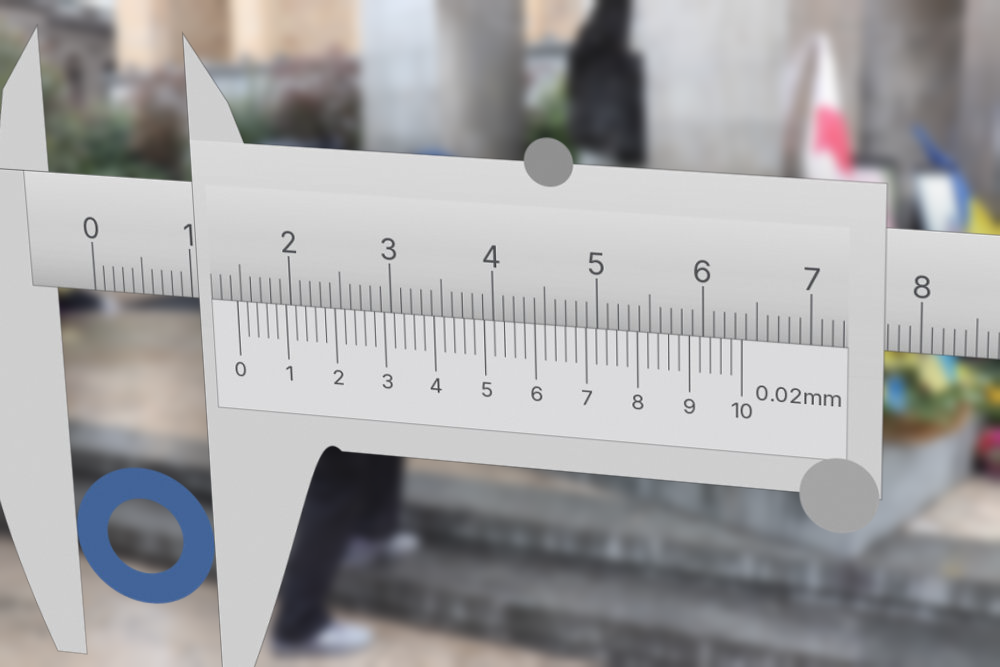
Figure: 14.6mm
